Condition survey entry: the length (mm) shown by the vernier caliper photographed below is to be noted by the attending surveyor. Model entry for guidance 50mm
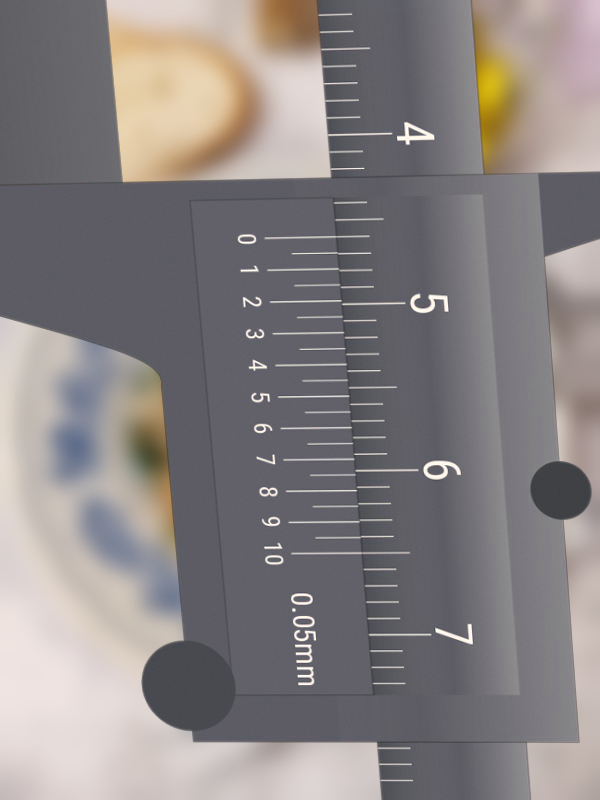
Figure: 46.0mm
